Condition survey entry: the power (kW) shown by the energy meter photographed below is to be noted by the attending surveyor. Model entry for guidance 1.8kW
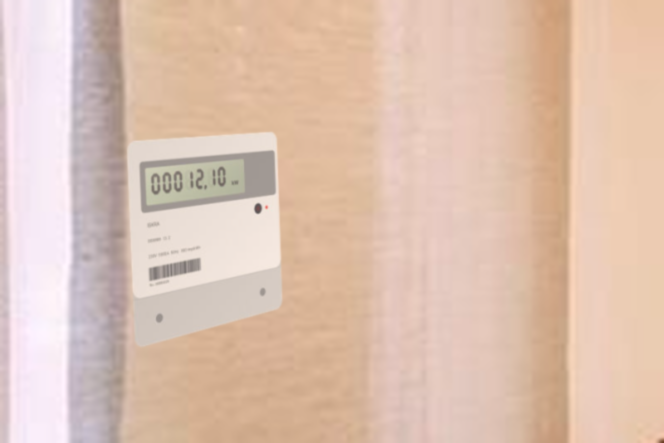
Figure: 12.10kW
